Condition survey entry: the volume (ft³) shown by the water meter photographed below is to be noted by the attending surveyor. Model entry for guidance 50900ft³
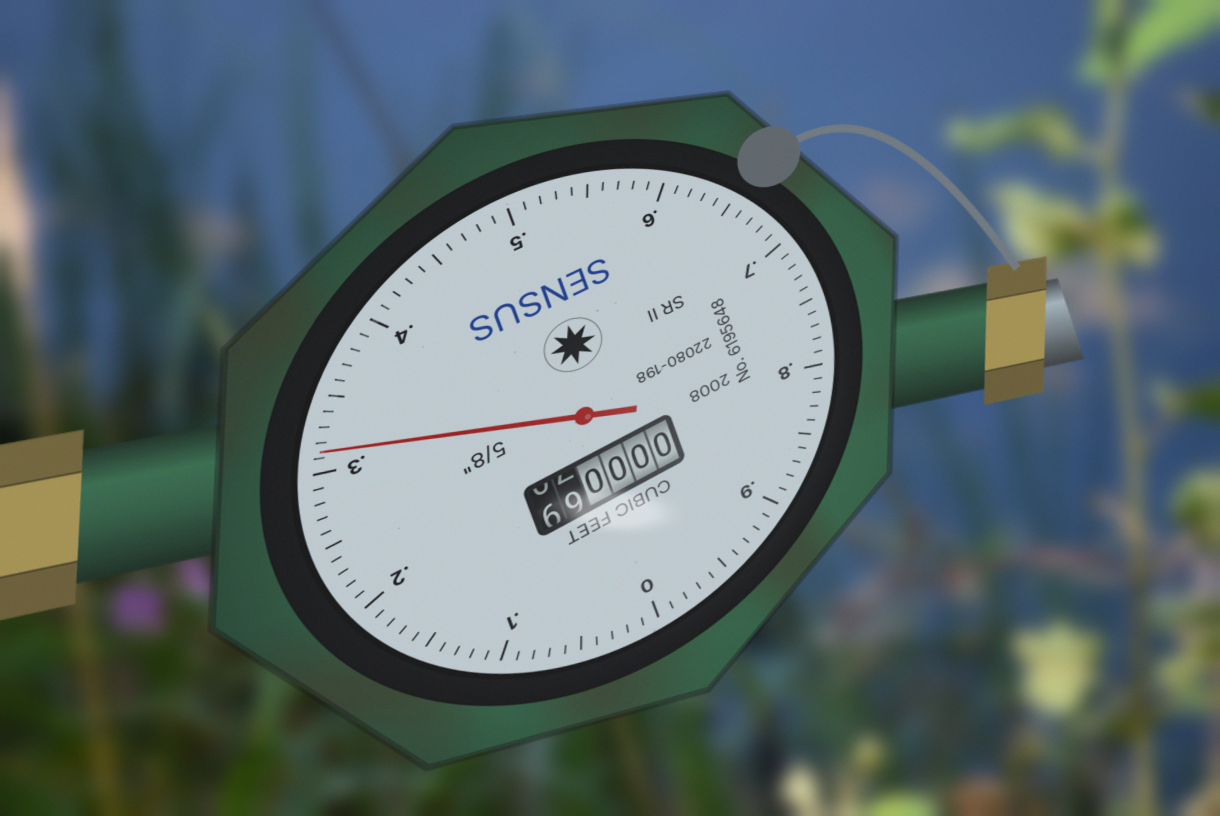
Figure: 69.31ft³
